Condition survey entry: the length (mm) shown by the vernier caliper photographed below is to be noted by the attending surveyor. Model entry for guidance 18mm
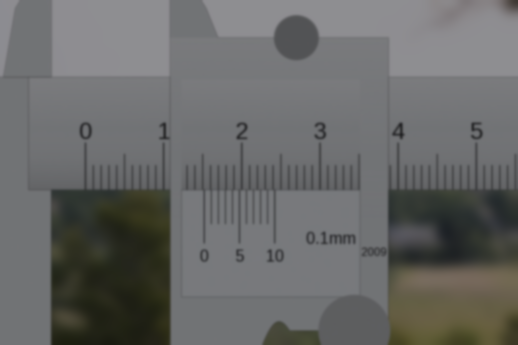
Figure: 15.2mm
